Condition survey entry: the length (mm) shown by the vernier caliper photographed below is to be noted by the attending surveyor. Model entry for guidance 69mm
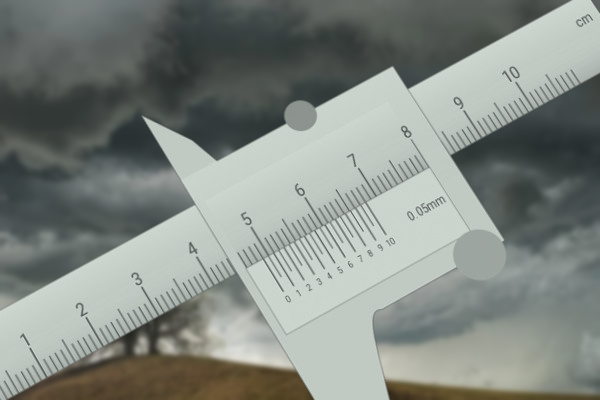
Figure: 49.0mm
